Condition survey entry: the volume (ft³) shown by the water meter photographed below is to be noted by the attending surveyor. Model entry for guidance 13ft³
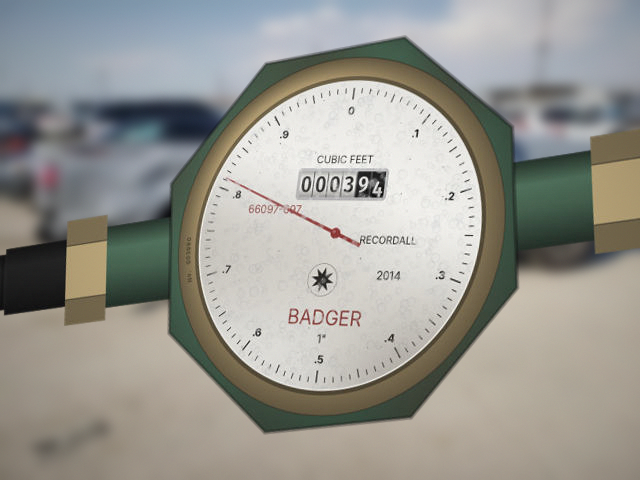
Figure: 393.81ft³
